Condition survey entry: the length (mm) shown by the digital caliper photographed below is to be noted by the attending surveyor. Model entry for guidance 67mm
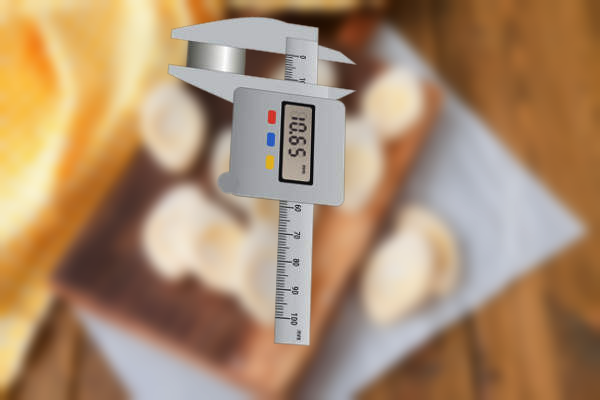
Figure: 10.65mm
